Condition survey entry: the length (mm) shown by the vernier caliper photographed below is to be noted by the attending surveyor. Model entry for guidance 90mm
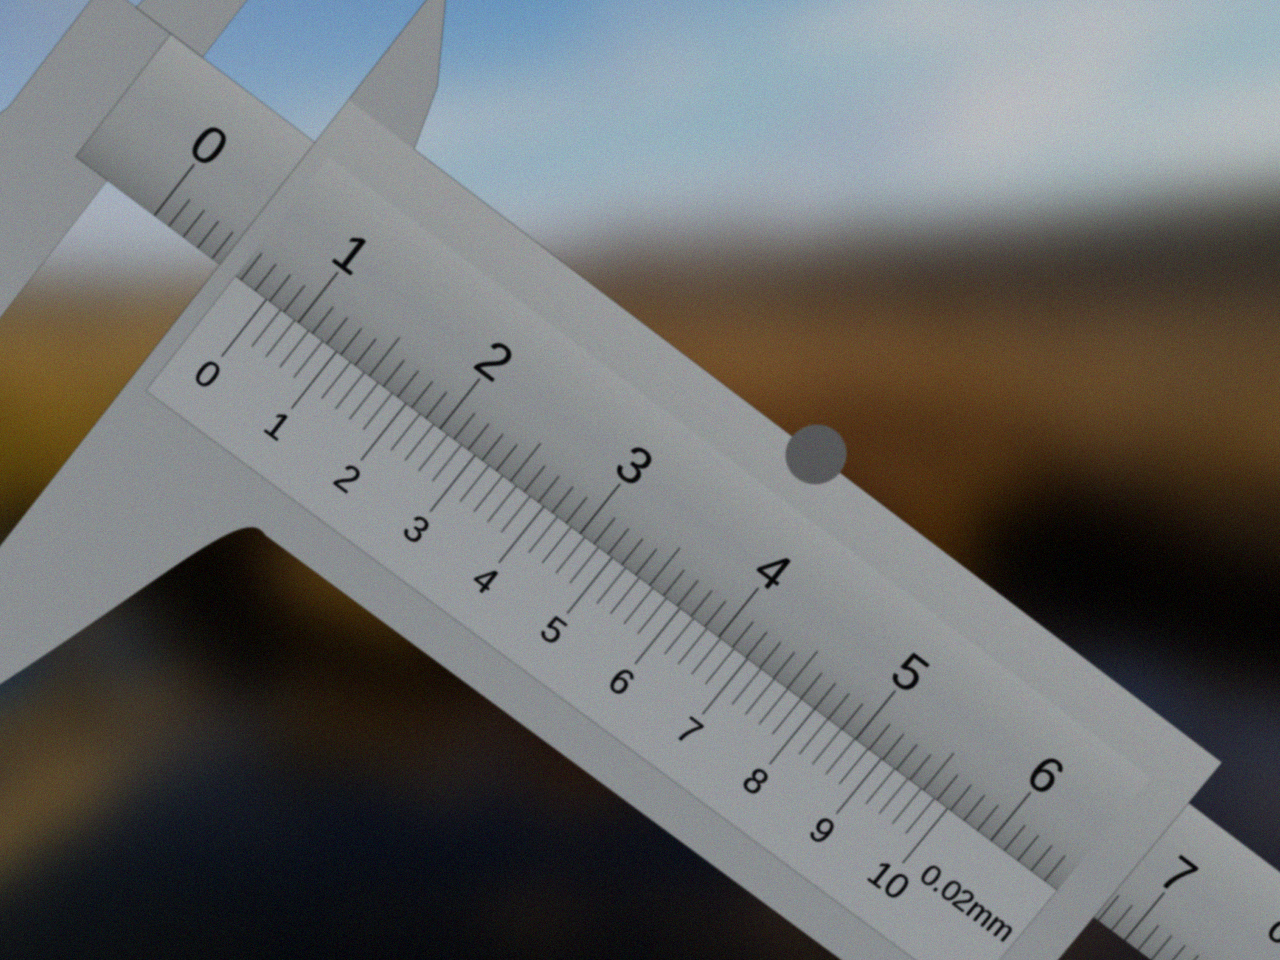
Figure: 7.8mm
